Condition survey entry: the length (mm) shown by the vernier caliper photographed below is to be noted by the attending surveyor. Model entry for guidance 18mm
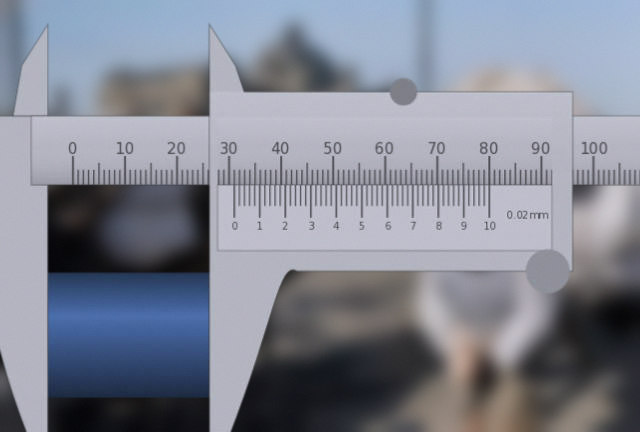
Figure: 31.0mm
